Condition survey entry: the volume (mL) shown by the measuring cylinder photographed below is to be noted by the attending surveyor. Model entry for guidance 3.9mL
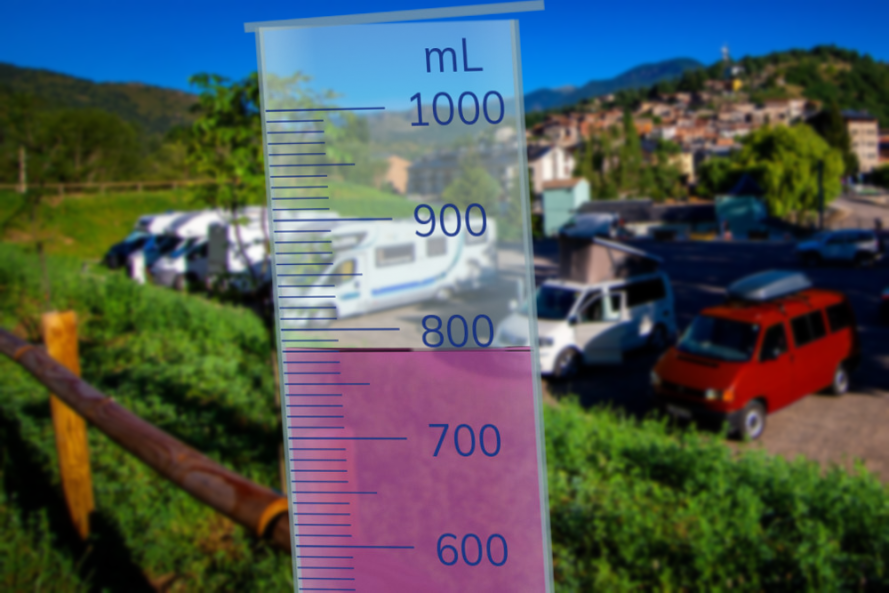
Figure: 780mL
